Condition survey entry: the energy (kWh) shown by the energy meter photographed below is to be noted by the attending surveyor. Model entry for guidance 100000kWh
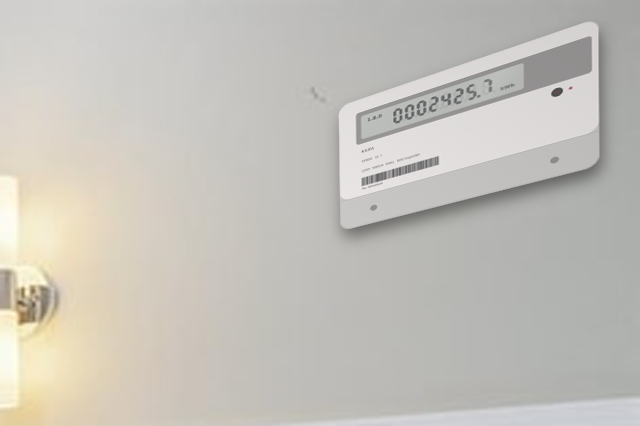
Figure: 2425.7kWh
